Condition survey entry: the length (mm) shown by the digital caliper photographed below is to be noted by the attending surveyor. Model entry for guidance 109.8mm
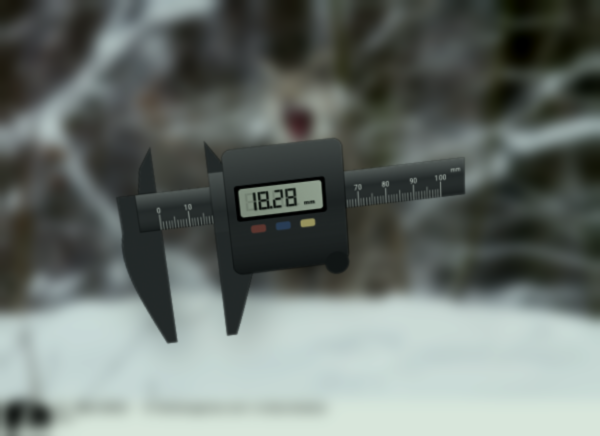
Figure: 18.28mm
